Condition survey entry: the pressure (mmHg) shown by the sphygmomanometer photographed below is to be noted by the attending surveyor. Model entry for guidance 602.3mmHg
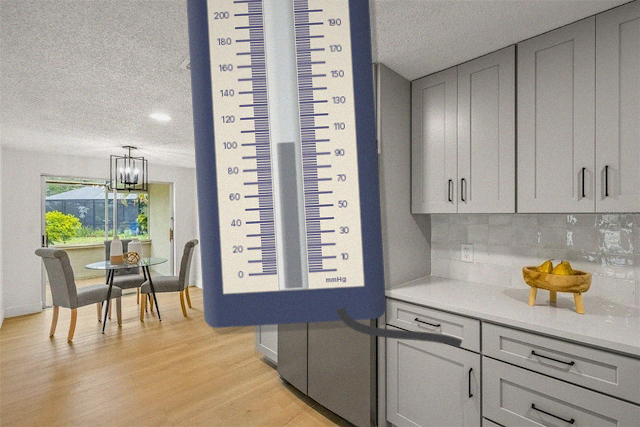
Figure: 100mmHg
